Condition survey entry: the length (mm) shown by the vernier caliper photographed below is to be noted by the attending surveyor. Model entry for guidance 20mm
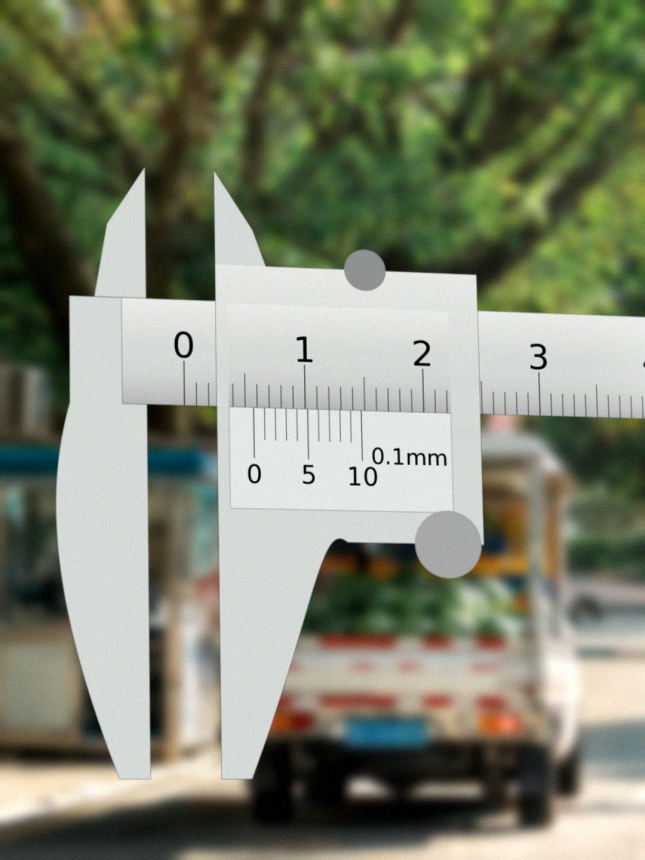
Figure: 5.7mm
